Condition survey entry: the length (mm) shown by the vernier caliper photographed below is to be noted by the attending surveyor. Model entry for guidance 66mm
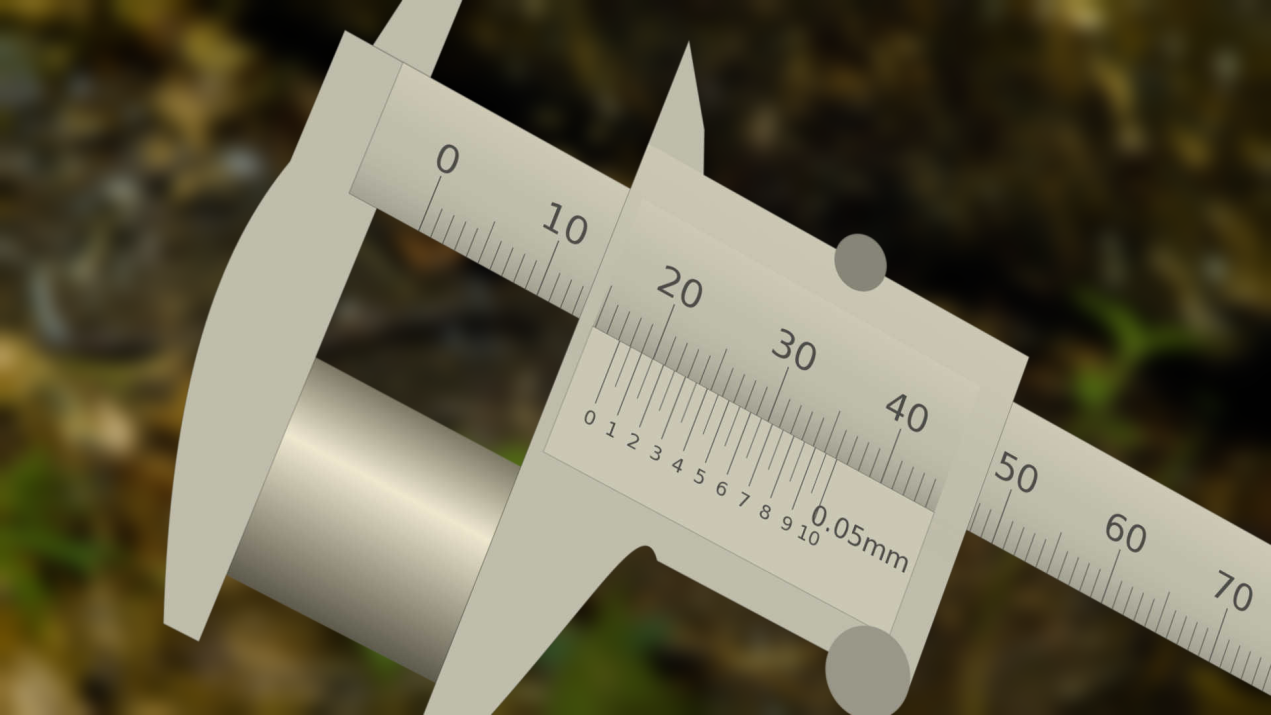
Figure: 17.1mm
